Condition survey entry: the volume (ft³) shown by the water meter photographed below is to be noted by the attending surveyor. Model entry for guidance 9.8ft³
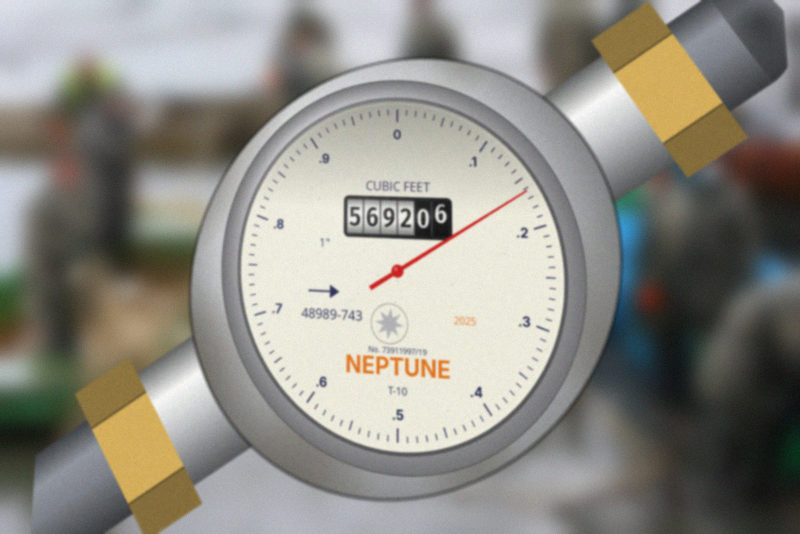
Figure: 569206.16ft³
